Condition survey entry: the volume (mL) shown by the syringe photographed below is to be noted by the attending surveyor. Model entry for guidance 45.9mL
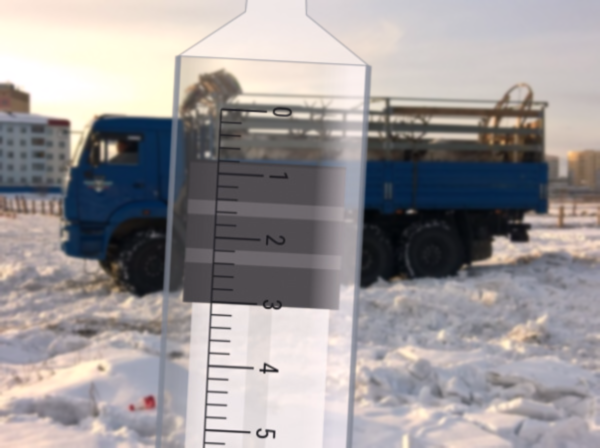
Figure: 0.8mL
